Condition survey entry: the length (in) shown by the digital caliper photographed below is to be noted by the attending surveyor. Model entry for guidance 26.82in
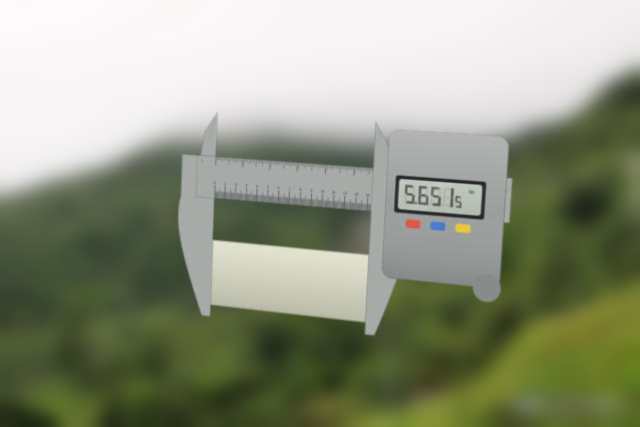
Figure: 5.6515in
